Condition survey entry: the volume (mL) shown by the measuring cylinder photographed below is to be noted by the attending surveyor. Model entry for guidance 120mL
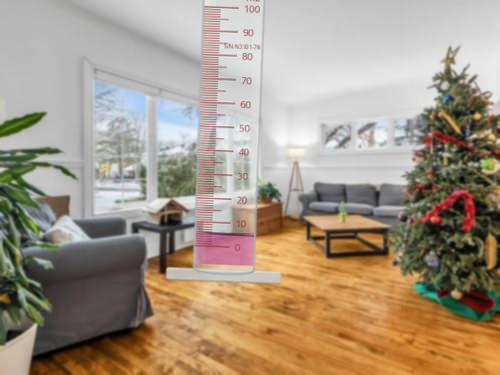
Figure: 5mL
